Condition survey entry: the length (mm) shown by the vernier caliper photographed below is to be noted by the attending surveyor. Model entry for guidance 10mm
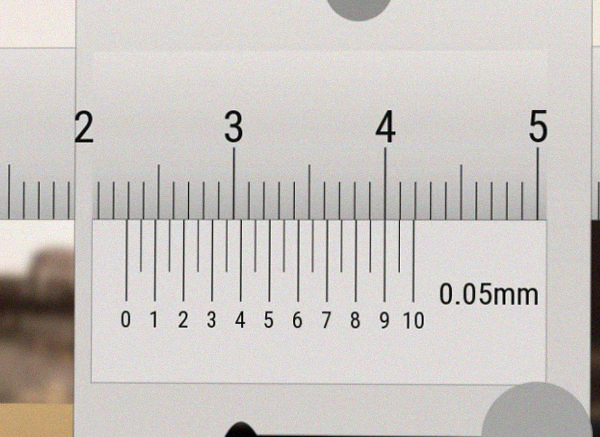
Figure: 22.9mm
